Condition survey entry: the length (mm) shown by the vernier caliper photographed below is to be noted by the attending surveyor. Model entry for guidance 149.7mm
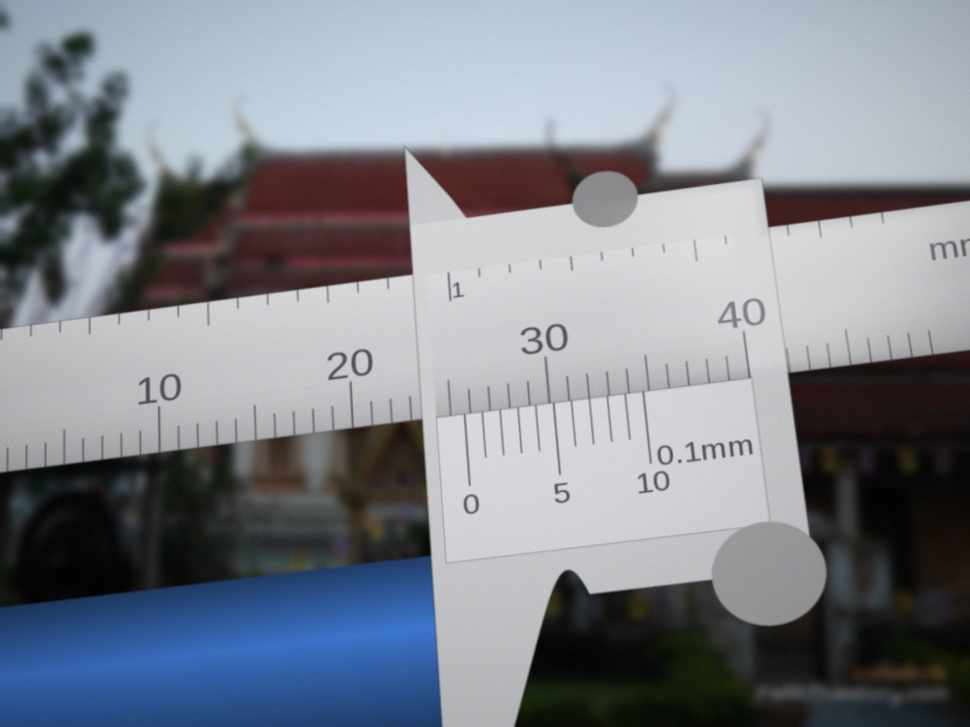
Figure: 25.7mm
